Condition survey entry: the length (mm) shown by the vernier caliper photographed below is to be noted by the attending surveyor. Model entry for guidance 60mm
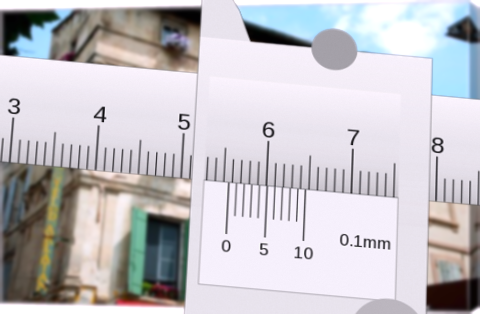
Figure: 55.6mm
